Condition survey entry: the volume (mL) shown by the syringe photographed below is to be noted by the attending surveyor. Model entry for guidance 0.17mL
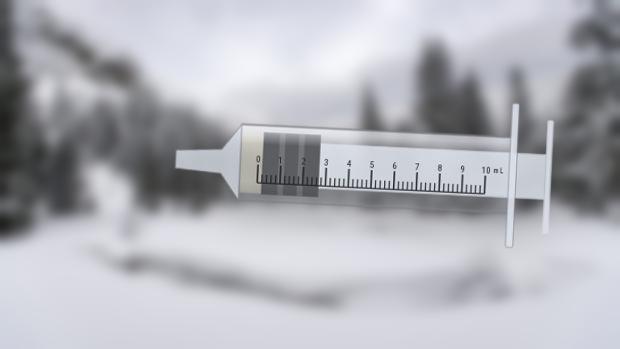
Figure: 0.2mL
